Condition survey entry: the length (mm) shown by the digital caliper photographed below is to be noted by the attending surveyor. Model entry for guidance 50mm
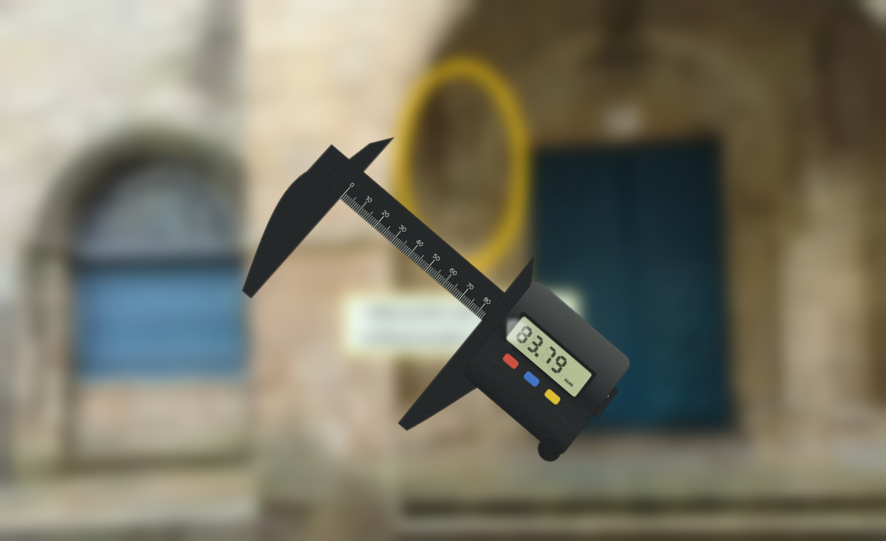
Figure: 83.79mm
